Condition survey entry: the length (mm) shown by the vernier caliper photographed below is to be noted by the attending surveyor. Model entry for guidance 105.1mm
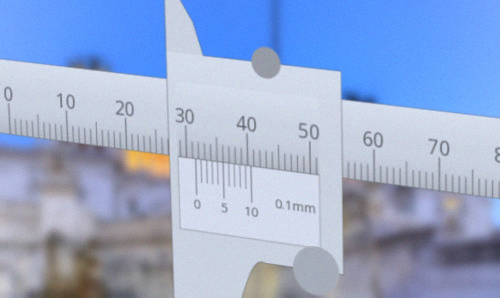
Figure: 31.5mm
